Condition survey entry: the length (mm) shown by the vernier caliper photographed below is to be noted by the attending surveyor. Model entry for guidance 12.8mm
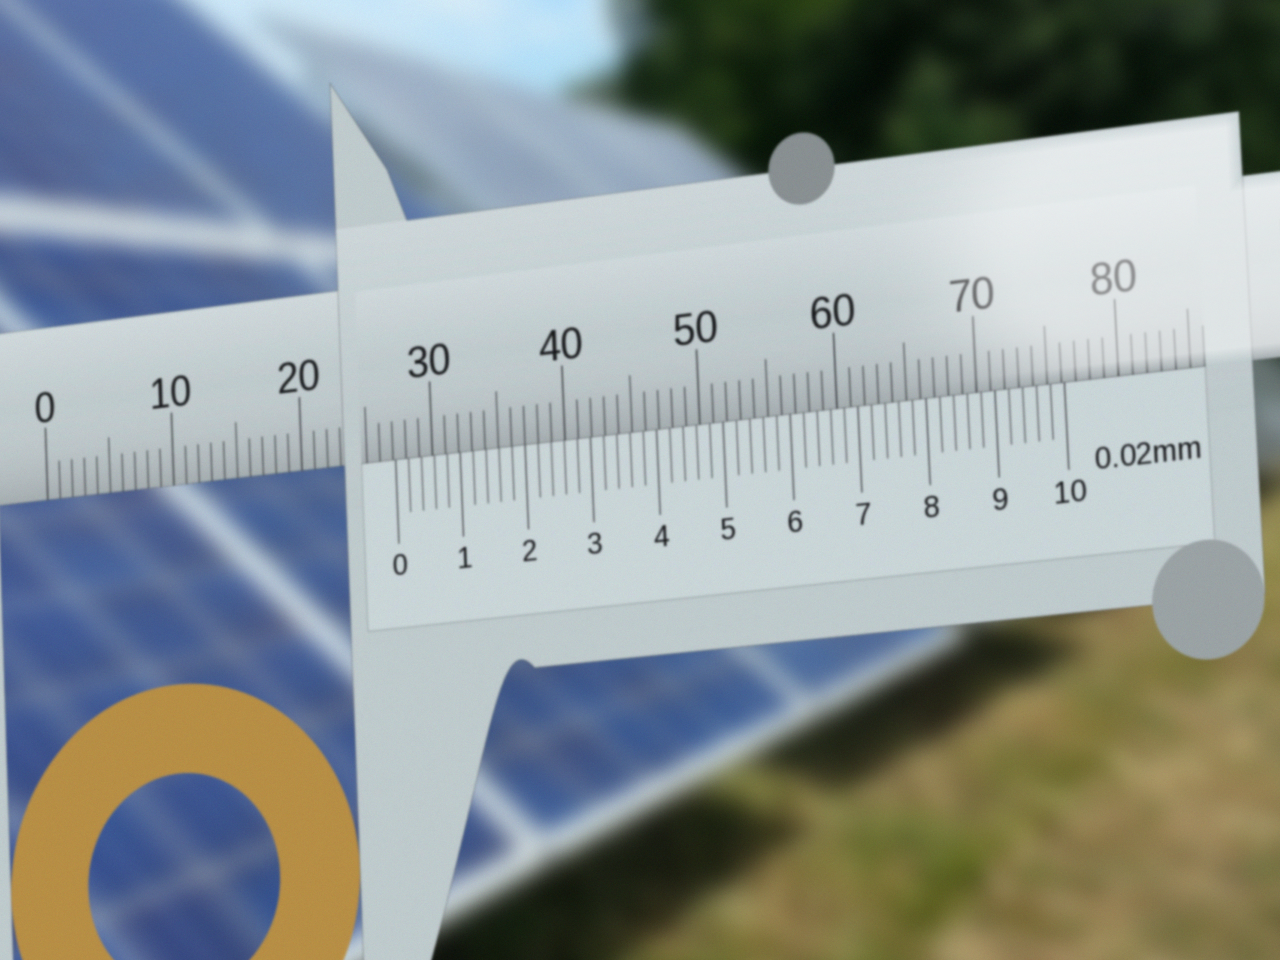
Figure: 27.2mm
